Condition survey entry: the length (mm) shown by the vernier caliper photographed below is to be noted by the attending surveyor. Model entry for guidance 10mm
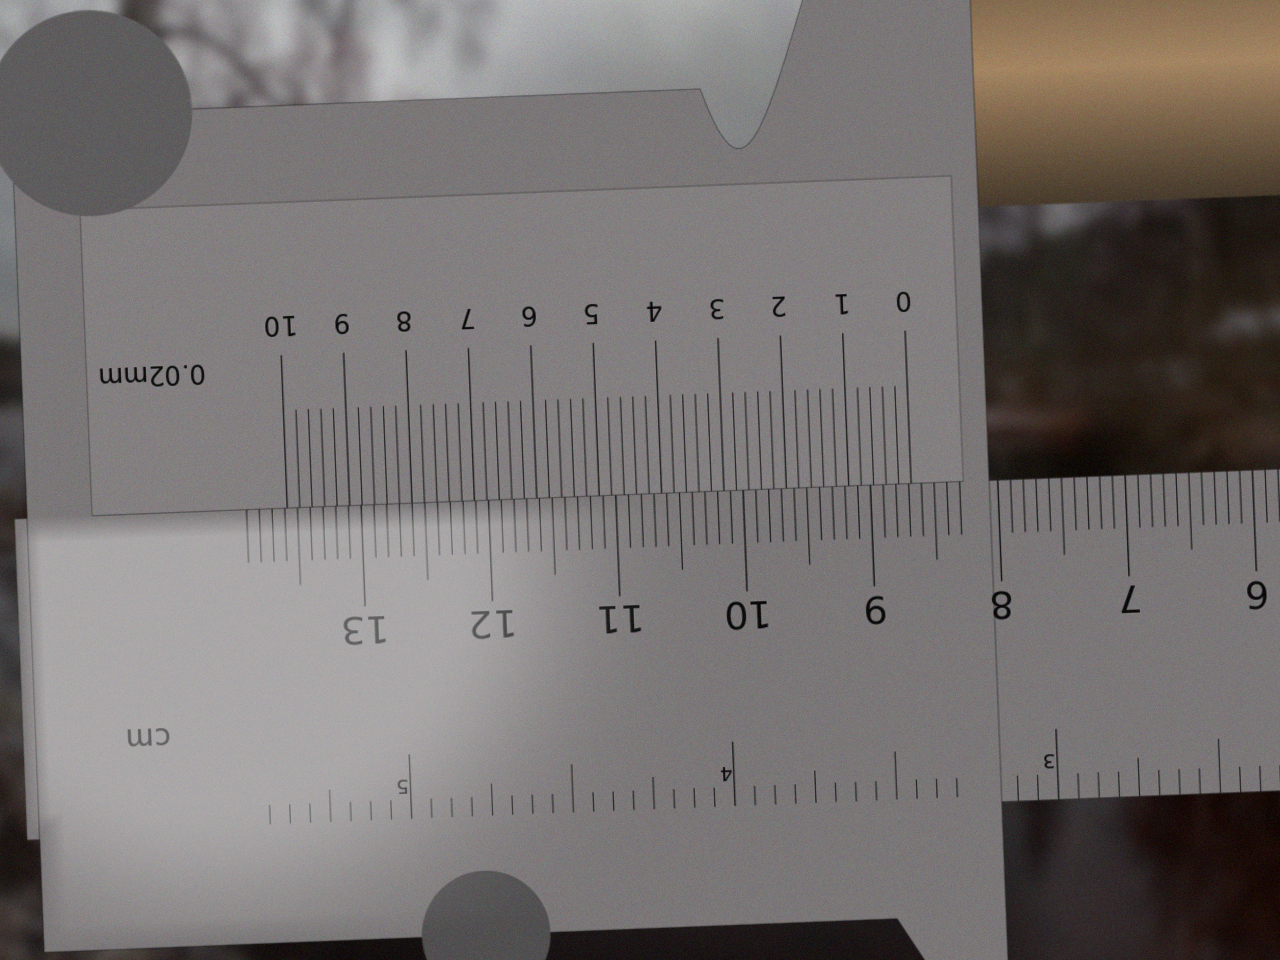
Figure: 86.8mm
